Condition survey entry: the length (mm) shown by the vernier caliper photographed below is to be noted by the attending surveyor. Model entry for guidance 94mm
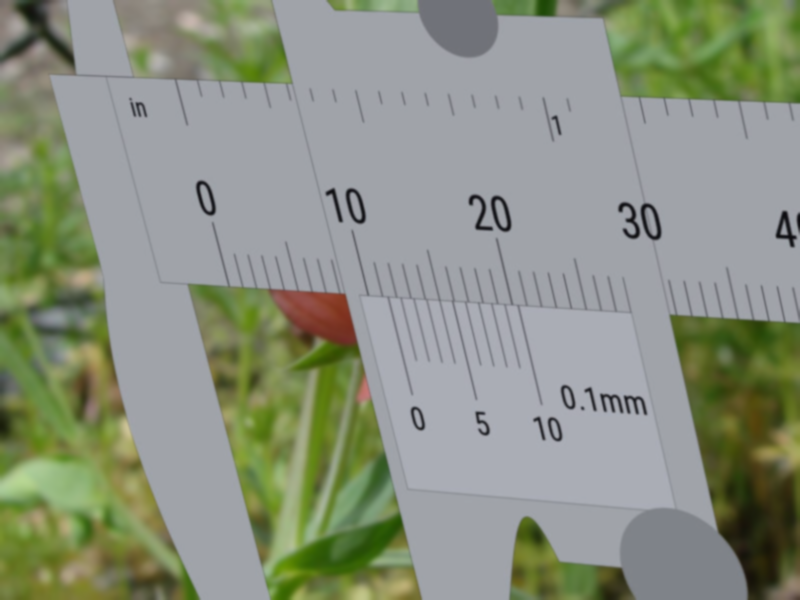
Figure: 11.4mm
